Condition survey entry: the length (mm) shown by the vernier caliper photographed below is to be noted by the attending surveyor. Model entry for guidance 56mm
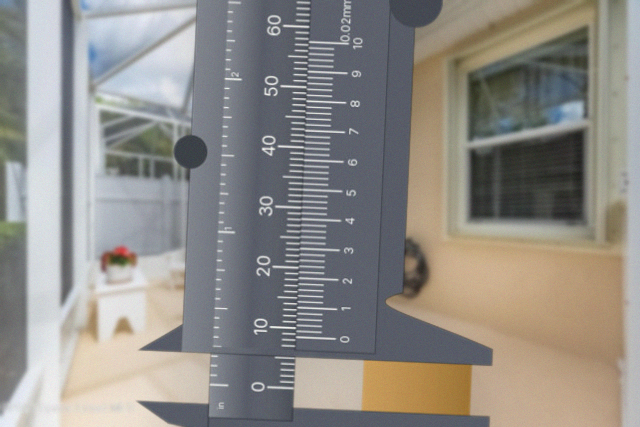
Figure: 8.5mm
